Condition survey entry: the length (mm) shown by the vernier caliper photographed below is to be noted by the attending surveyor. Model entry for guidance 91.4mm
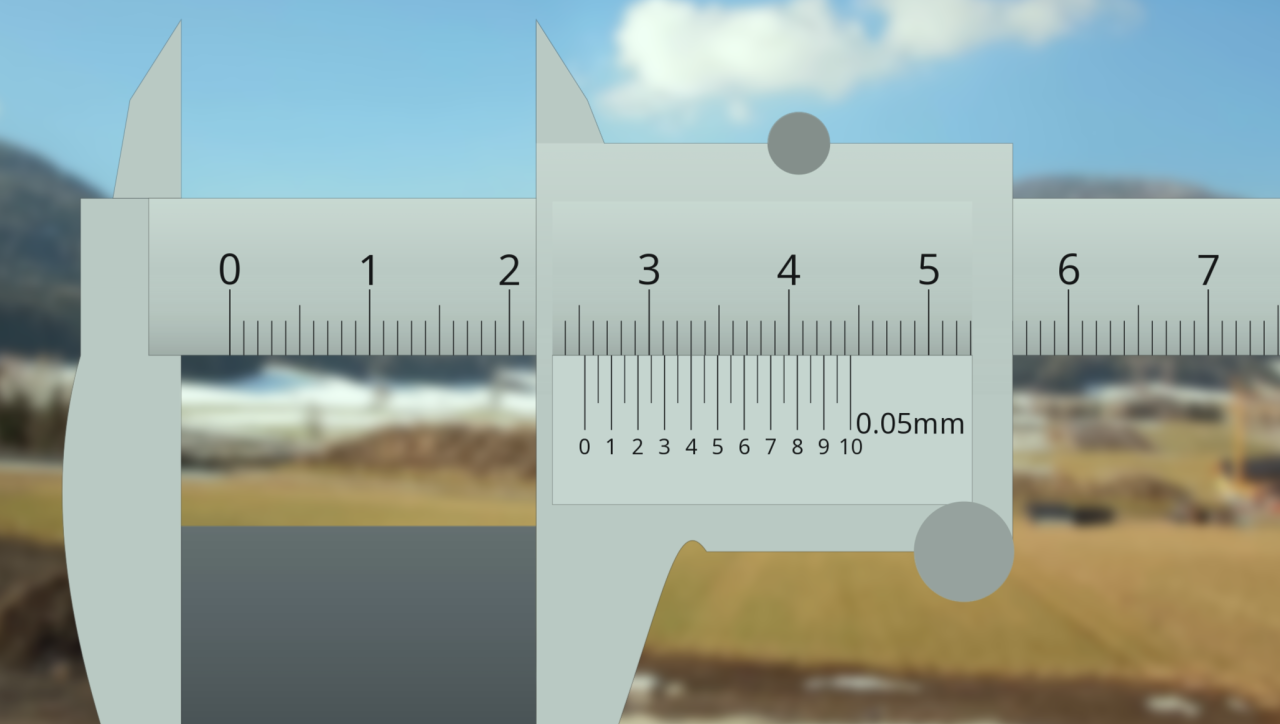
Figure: 25.4mm
